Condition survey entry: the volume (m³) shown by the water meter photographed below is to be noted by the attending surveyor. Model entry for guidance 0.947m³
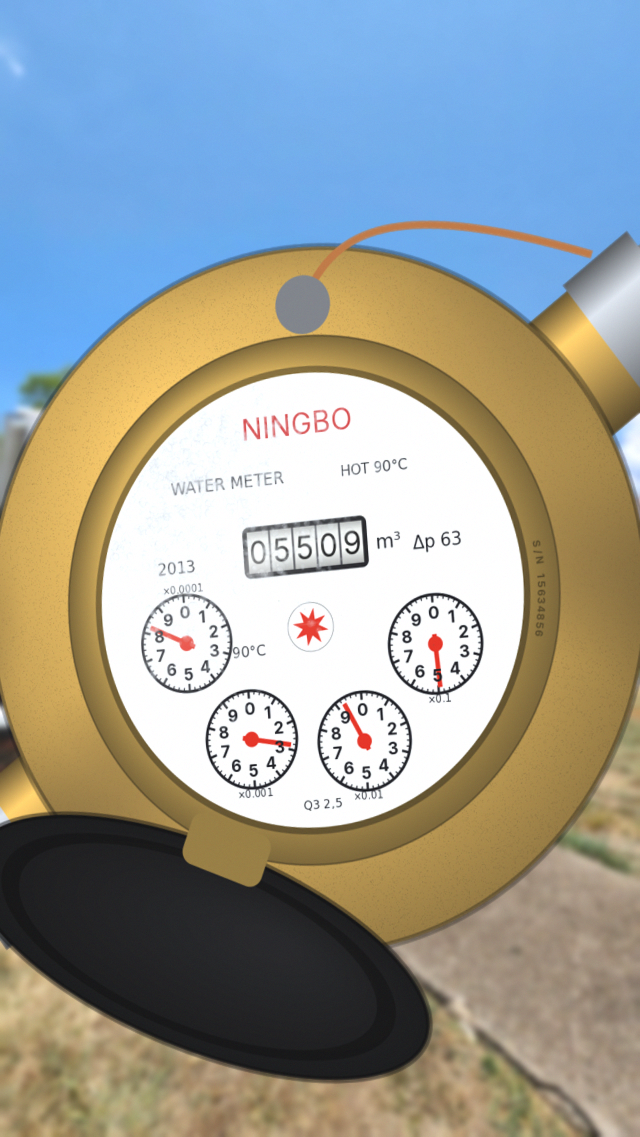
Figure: 5509.4928m³
